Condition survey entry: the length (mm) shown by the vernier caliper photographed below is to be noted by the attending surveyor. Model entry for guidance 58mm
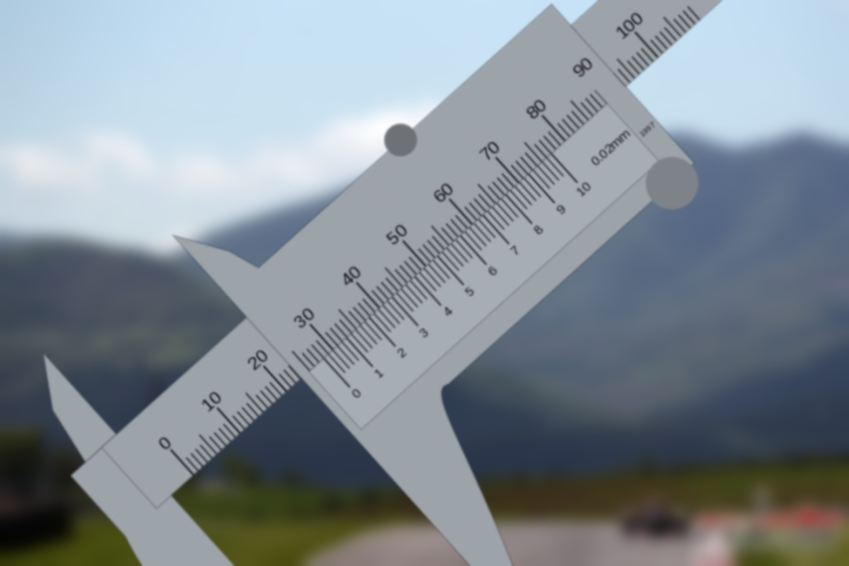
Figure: 28.0mm
